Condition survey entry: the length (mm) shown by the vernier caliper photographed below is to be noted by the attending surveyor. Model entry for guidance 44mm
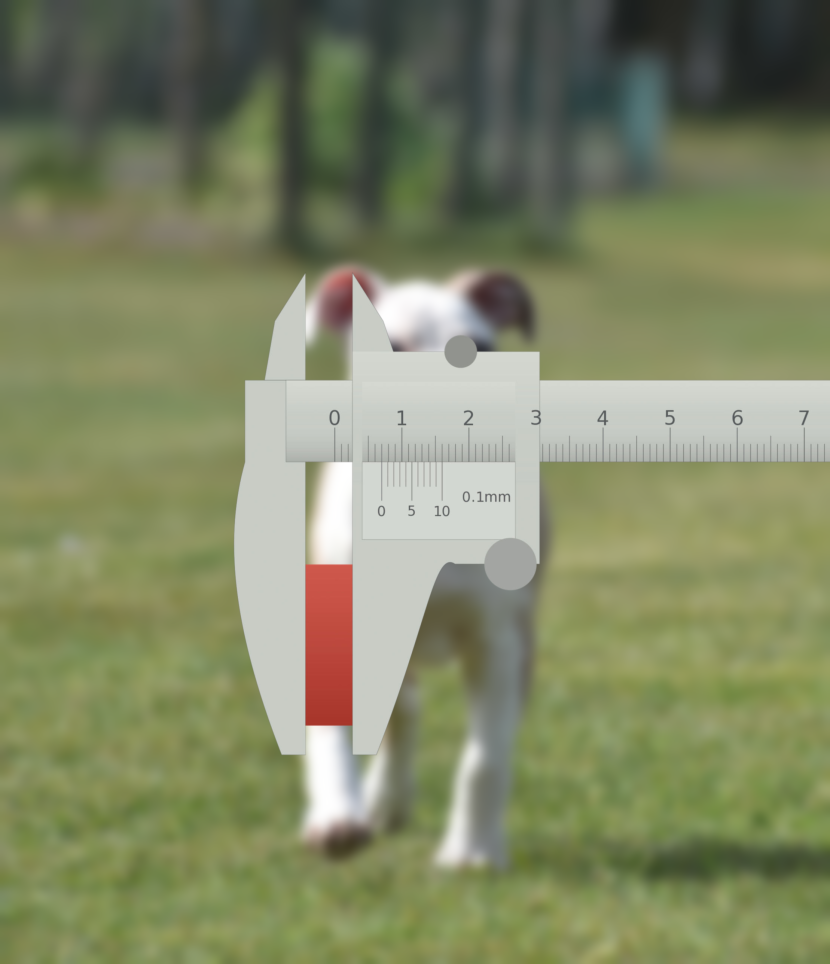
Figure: 7.0mm
